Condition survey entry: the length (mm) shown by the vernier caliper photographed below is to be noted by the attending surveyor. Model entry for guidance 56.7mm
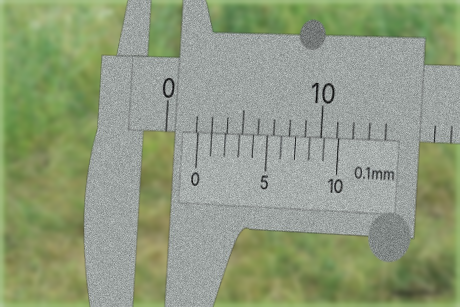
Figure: 2.1mm
